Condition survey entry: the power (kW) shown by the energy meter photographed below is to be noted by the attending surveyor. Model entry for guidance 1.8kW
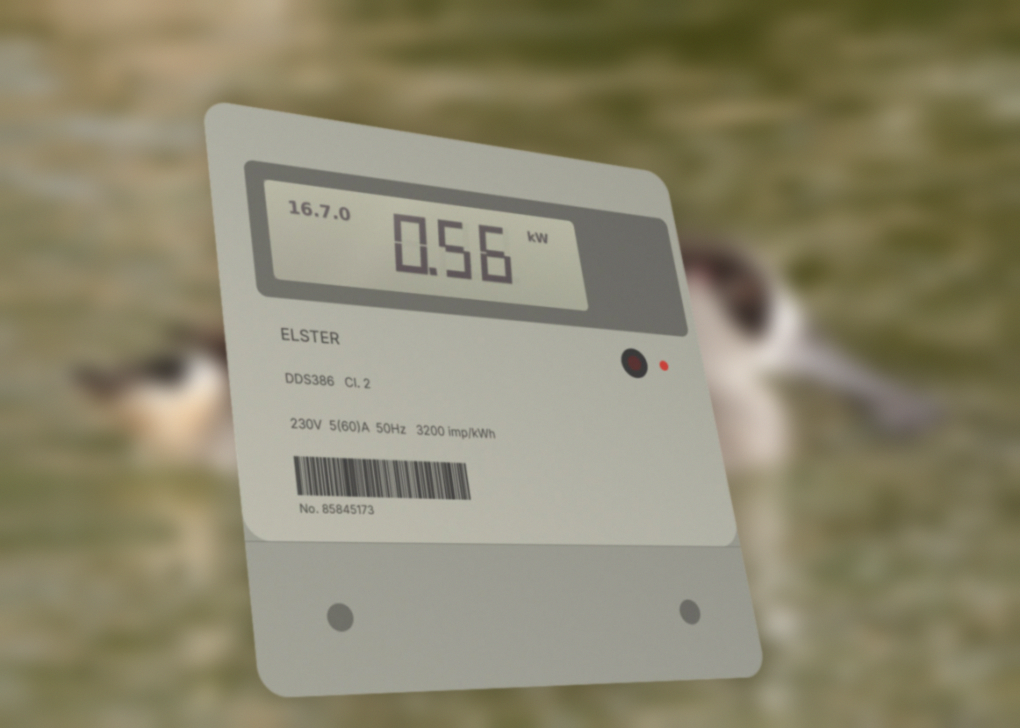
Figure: 0.56kW
